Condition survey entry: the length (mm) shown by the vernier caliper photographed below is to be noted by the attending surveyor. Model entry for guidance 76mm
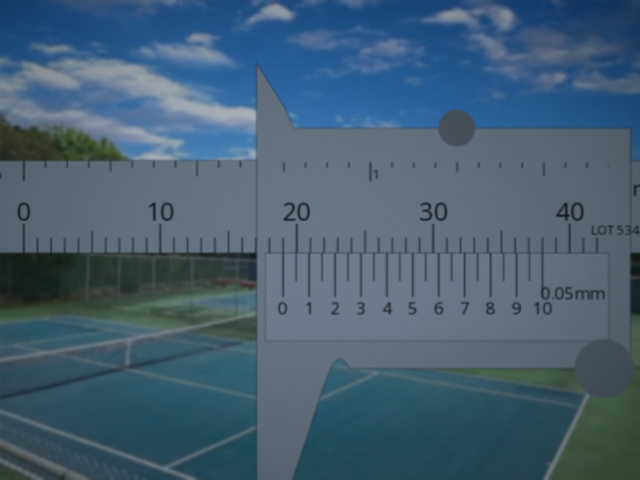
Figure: 19.0mm
